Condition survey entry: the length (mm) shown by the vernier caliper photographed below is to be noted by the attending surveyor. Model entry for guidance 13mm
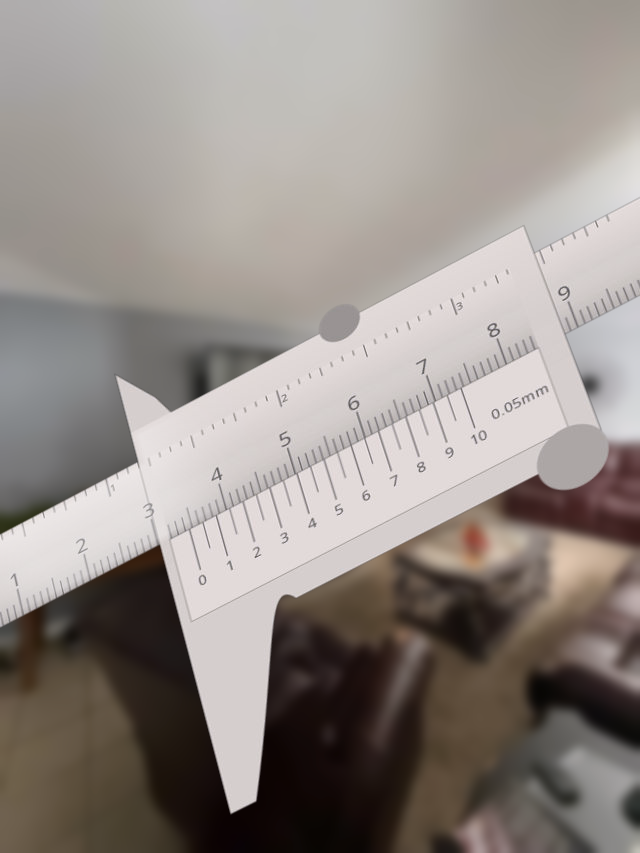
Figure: 34.6mm
